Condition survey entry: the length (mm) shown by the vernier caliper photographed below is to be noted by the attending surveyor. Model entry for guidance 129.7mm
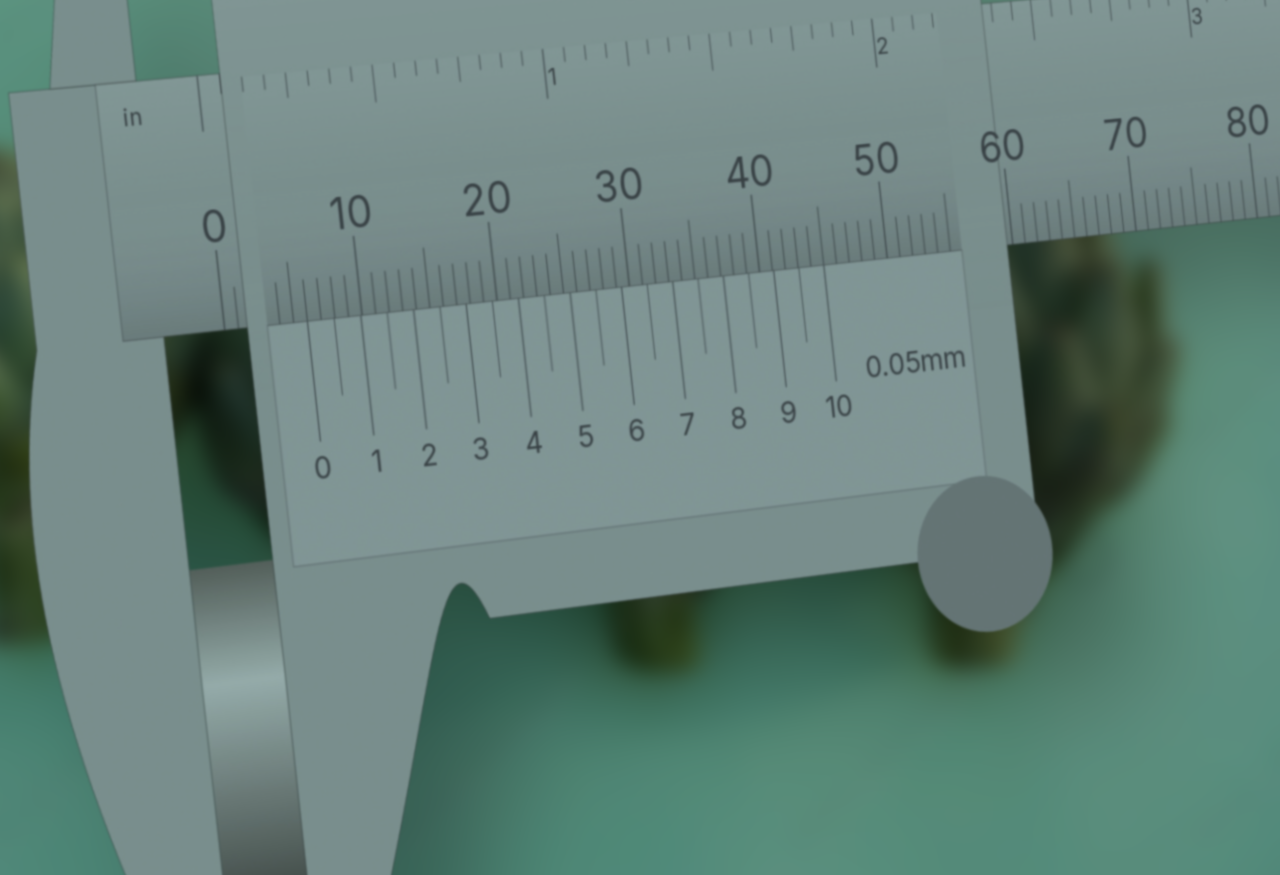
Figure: 6.0mm
